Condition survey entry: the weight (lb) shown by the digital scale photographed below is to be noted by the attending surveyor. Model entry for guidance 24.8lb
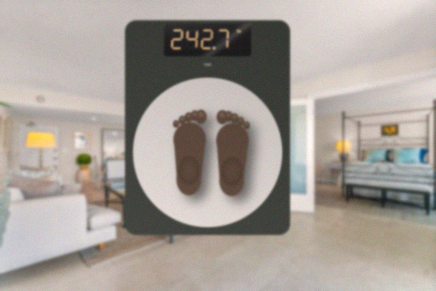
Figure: 242.7lb
